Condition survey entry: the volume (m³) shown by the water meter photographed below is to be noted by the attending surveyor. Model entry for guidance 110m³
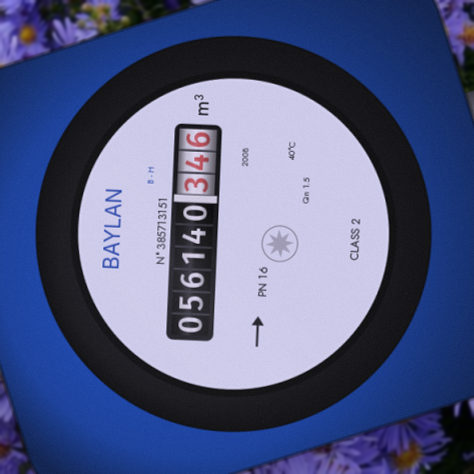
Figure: 56140.346m³
